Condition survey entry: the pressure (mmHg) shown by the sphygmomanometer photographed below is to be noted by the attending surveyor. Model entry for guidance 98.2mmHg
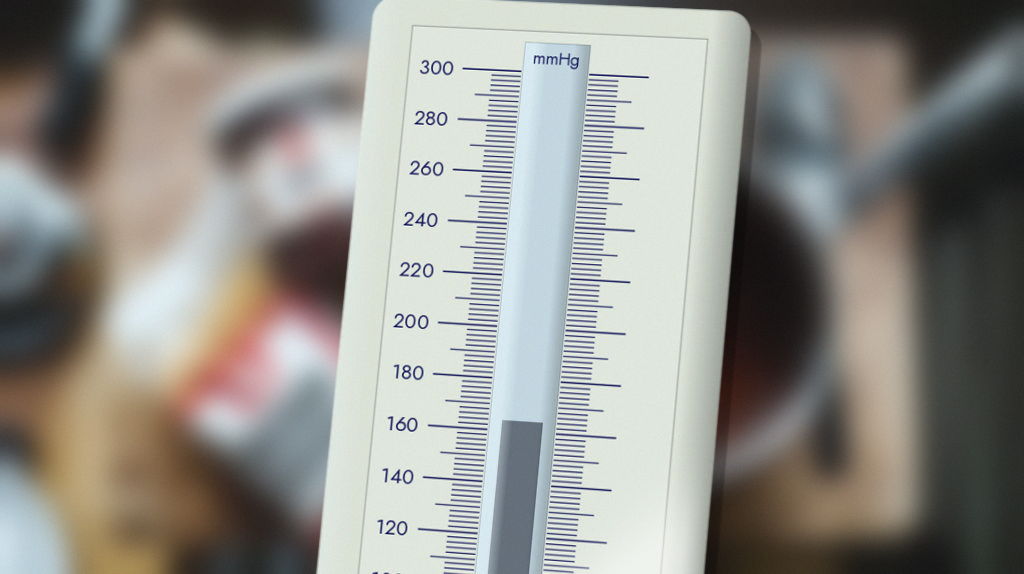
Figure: 164mmHg
